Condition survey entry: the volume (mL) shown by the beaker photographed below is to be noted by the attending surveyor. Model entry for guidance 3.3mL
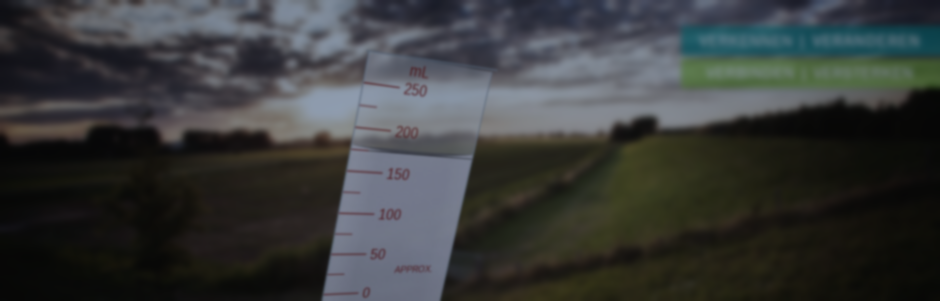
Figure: 175mL
